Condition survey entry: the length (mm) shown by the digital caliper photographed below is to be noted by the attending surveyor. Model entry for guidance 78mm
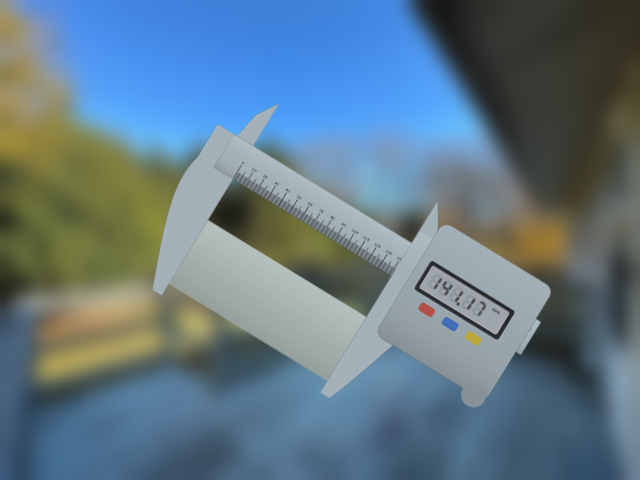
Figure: 141.17mm
